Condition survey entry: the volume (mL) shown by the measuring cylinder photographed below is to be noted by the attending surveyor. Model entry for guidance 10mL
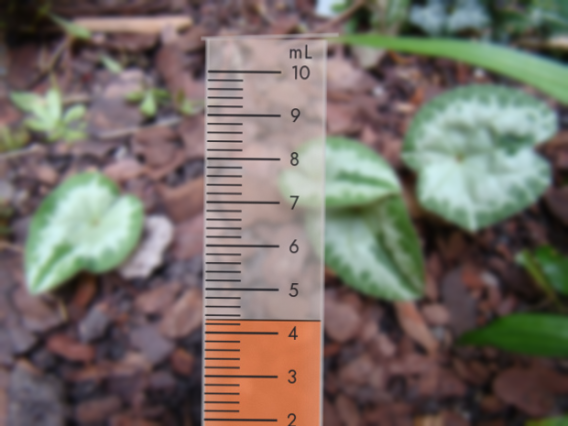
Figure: 4.3mL
